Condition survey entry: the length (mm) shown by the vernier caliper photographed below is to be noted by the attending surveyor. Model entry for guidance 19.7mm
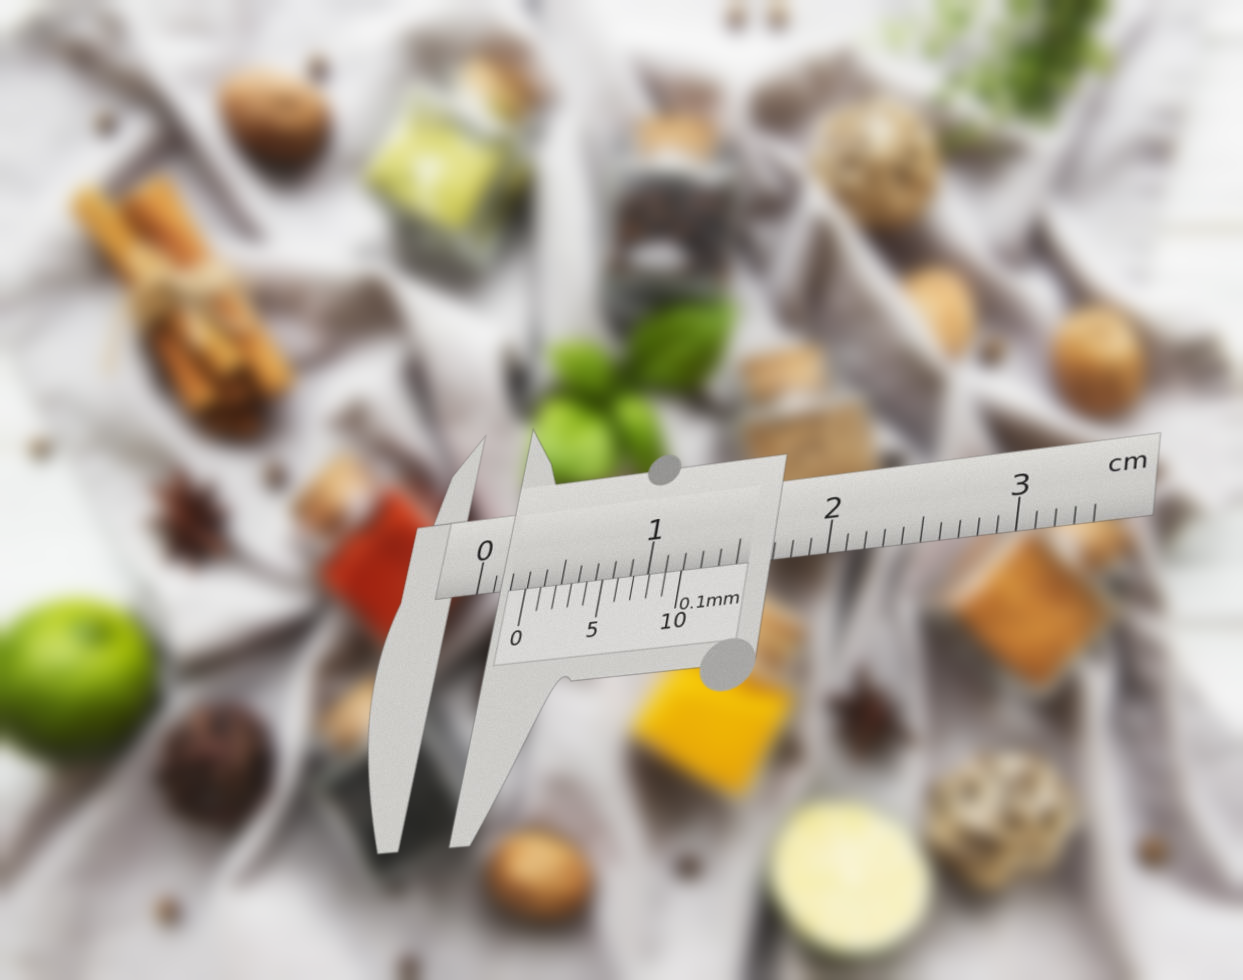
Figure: 2.9mm
